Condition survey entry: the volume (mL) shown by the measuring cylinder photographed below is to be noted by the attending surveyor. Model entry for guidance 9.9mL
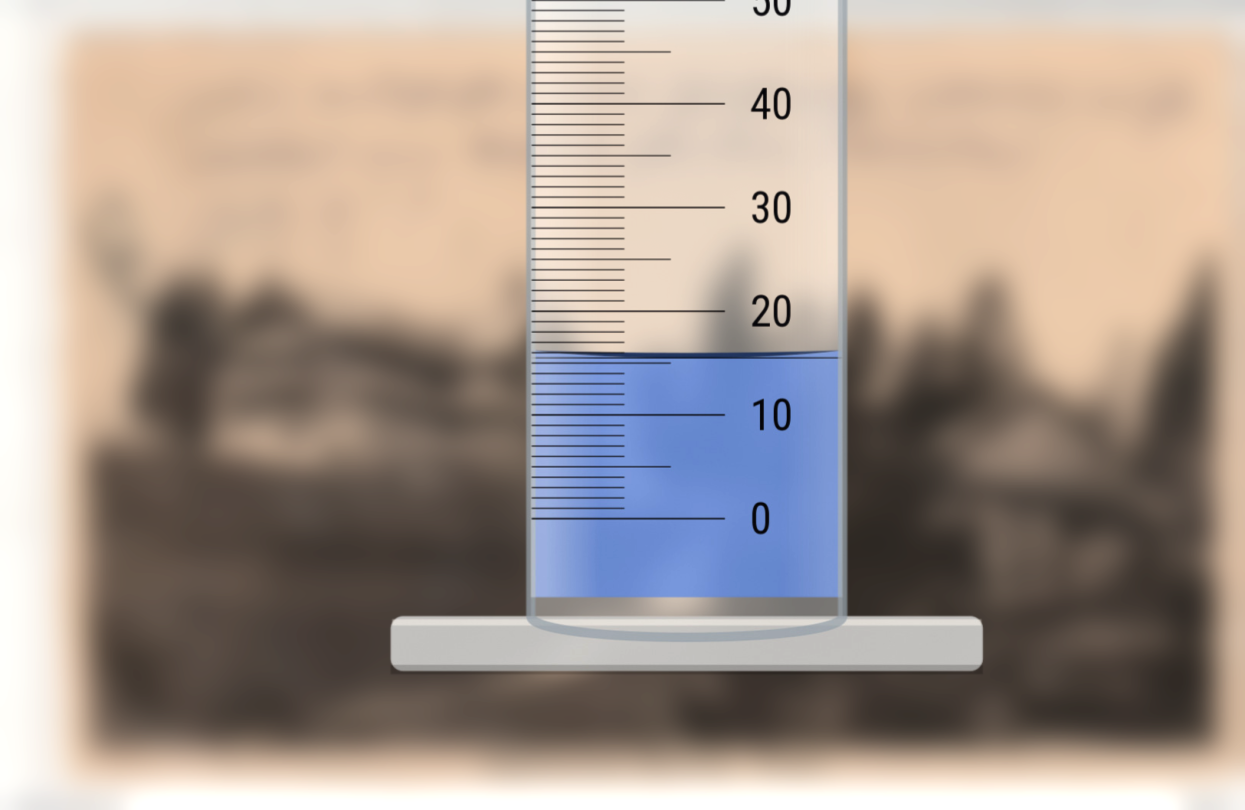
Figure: 15.5mL
